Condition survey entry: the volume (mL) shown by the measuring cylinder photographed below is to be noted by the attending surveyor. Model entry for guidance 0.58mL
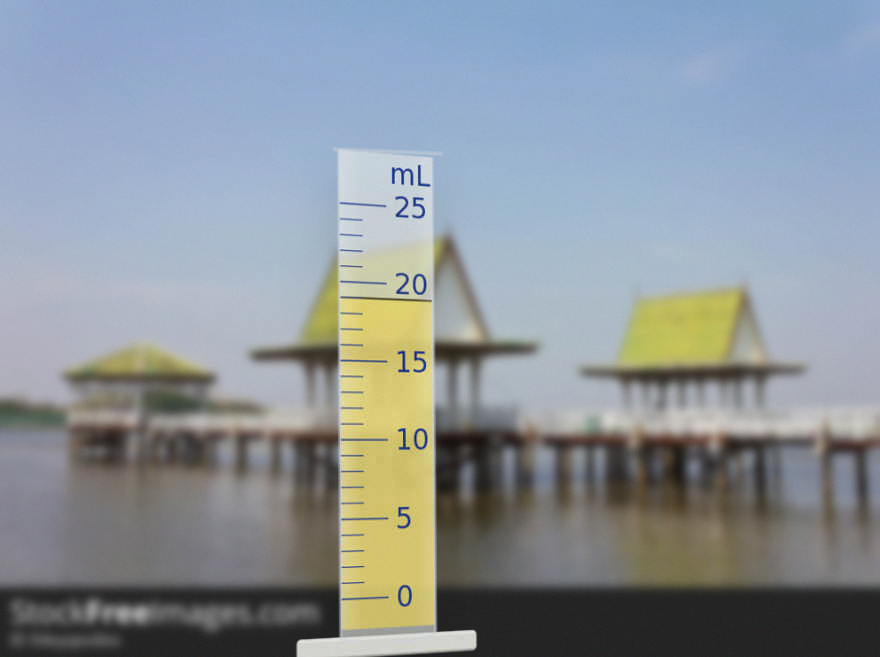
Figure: 19mL
